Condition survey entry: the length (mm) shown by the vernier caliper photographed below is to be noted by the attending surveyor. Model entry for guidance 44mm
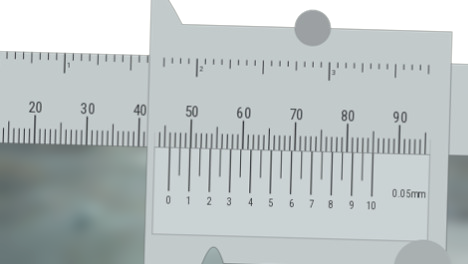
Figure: 46.0mm
